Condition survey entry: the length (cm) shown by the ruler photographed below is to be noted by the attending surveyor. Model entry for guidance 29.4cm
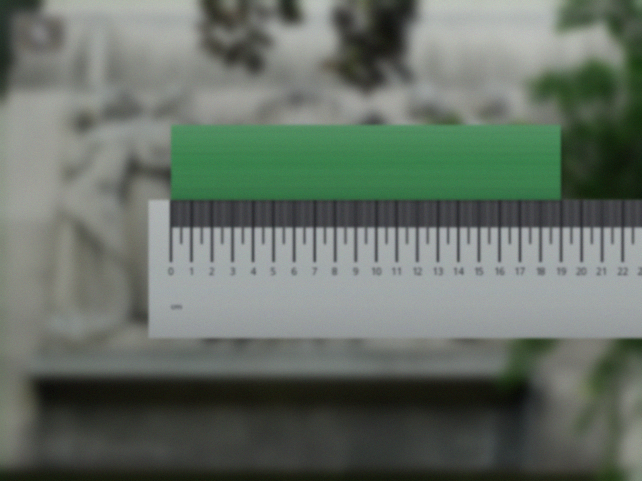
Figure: 19cm
